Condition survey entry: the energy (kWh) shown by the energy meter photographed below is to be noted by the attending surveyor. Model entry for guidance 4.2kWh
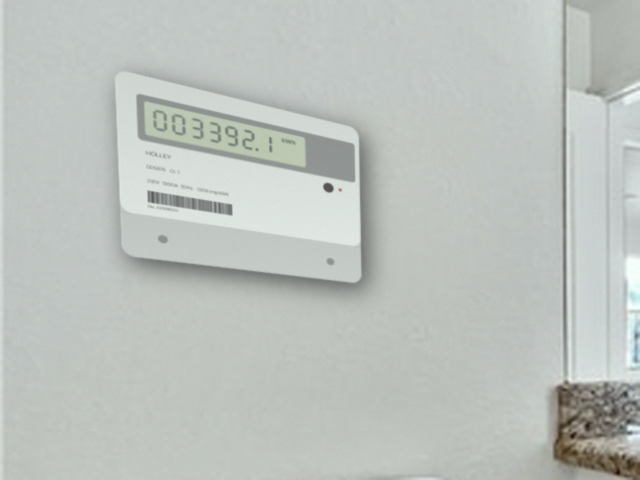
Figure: 3392.1kWh
